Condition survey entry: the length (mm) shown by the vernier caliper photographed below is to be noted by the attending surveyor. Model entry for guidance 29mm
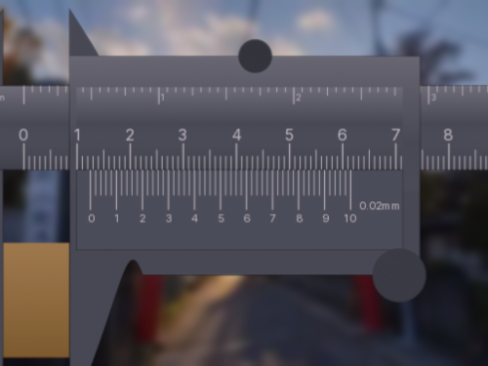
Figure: 12.5mm
